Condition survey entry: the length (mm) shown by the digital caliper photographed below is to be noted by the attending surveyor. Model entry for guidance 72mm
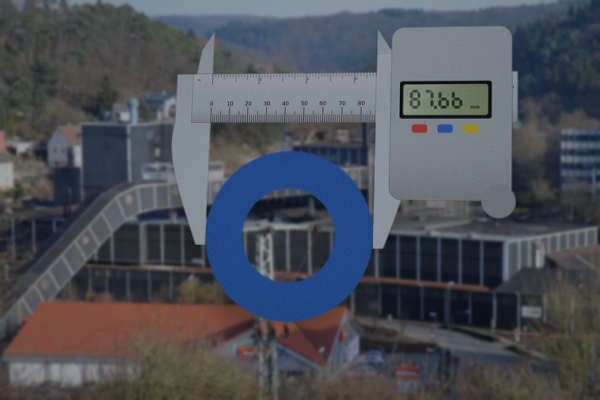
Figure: 87.66mm
